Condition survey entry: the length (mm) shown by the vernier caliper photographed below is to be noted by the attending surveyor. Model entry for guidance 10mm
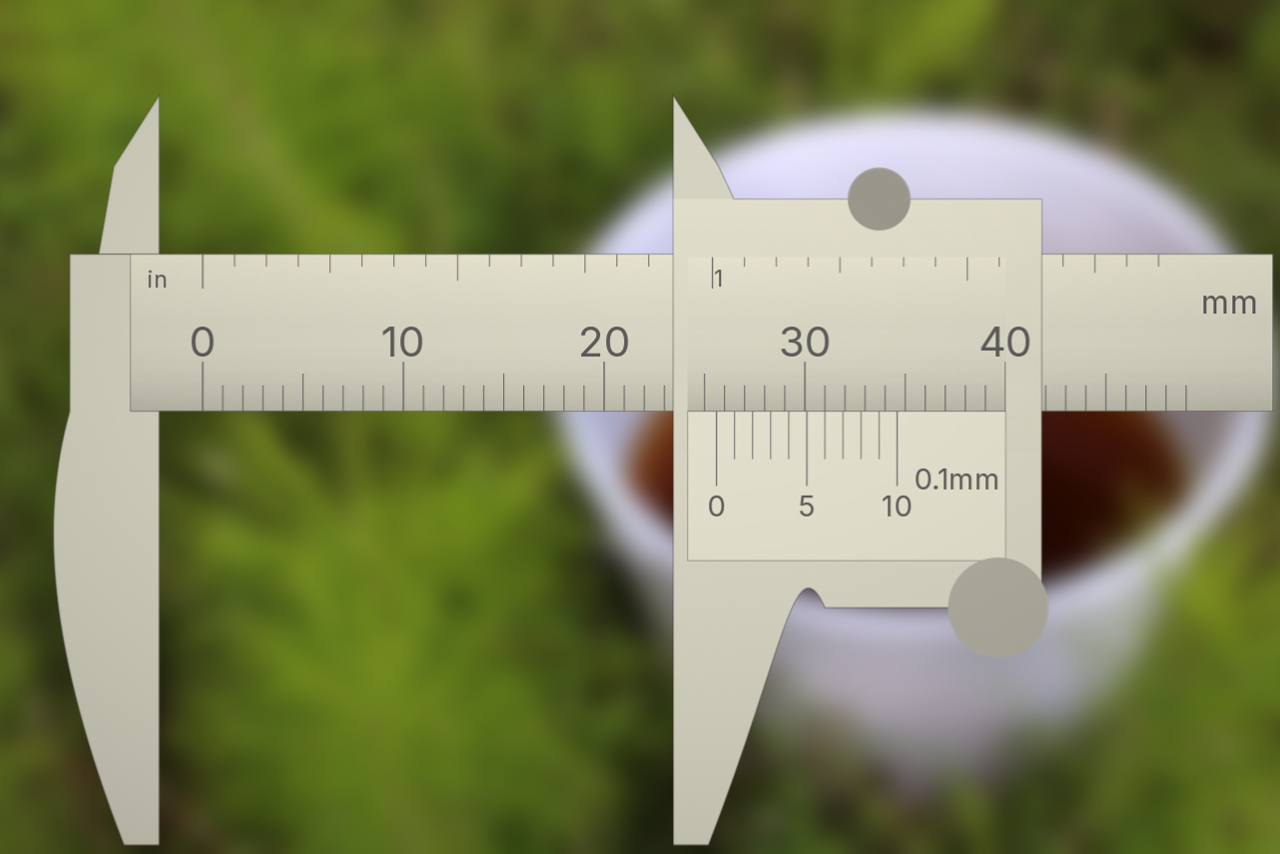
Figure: 25.6mm
